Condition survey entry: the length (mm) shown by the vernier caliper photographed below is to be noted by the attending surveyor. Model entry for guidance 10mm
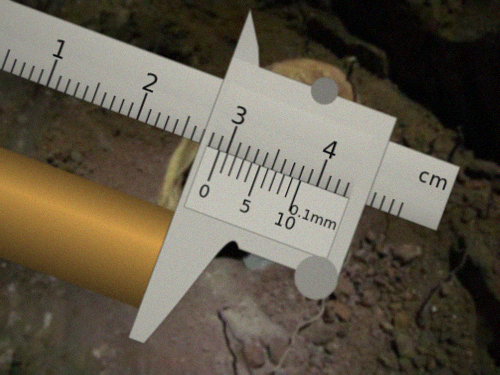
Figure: 29.2mm
